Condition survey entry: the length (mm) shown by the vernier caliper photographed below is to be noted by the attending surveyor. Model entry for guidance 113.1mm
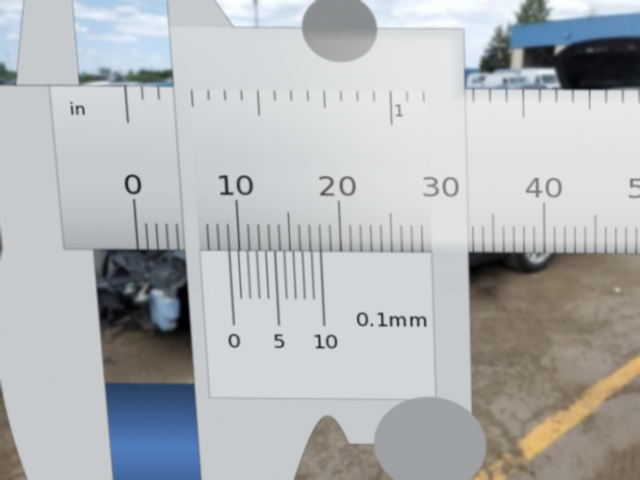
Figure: 9.0mm
